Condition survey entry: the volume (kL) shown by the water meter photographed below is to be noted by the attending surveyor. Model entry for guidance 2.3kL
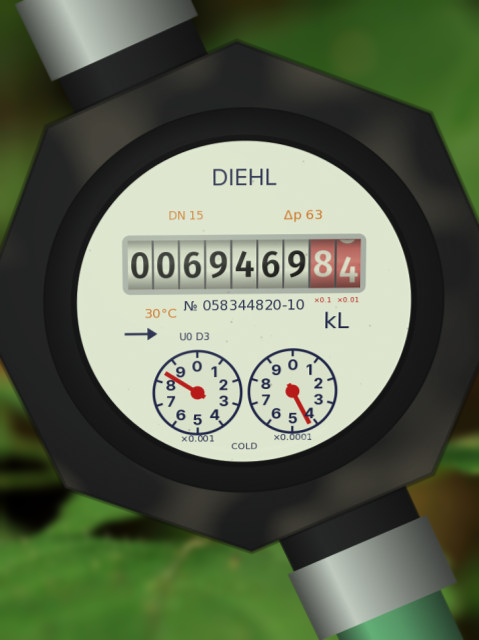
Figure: 69469.8384kL
